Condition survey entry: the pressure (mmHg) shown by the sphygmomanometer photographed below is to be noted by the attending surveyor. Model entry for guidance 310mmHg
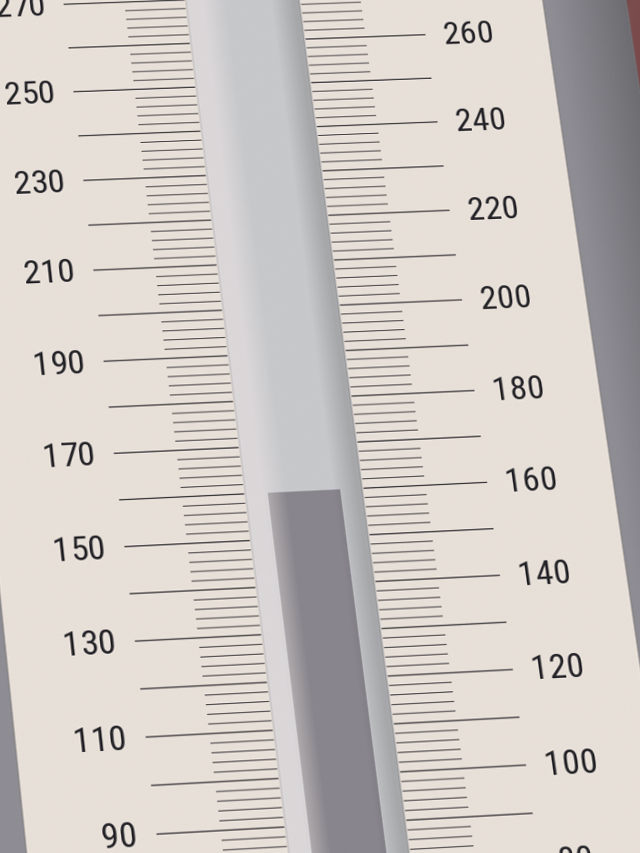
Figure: 160mmHg
